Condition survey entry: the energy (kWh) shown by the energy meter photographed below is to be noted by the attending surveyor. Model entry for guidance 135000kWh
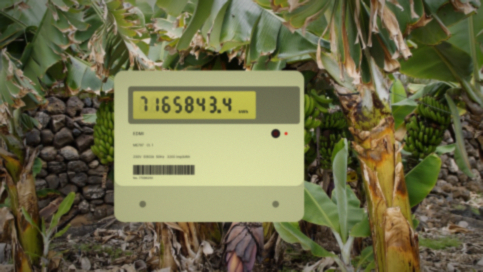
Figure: 7165843.4kWh
